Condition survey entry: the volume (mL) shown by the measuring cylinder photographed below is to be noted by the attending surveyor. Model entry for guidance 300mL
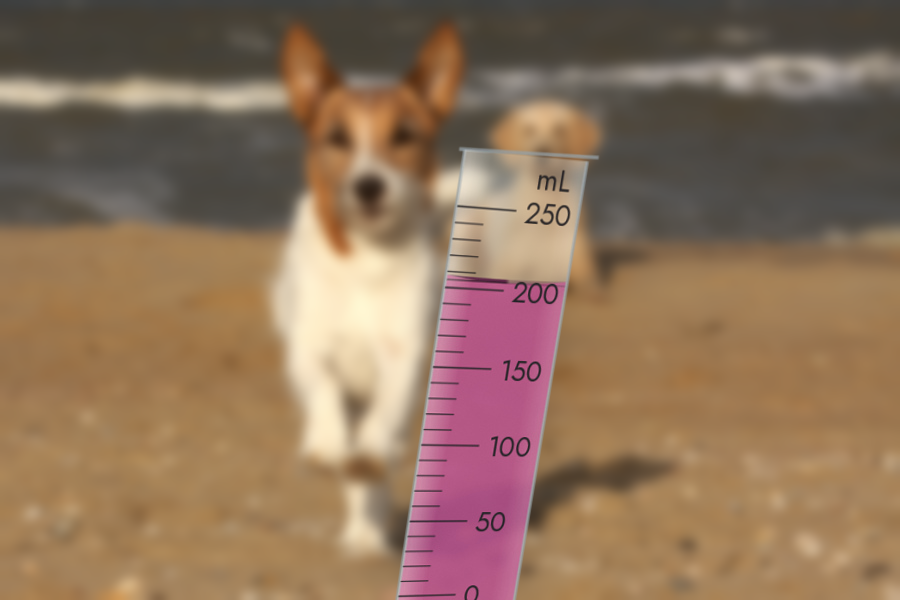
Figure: 205mL
